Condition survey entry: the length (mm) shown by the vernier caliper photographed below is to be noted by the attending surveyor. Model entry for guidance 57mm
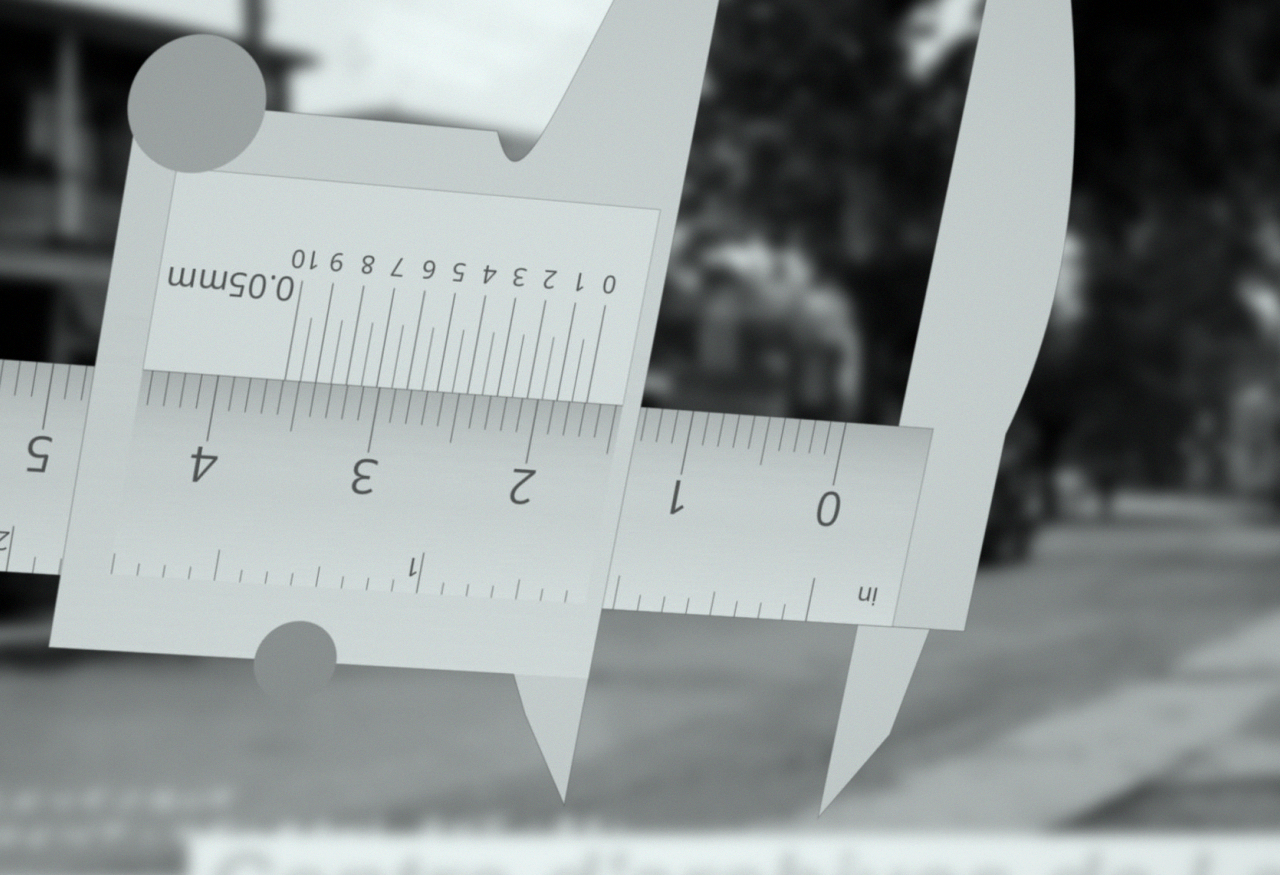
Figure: 16.9mm
